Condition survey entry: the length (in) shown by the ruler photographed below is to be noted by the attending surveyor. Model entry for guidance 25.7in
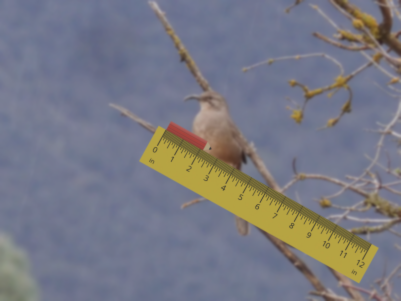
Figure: 2.5in
